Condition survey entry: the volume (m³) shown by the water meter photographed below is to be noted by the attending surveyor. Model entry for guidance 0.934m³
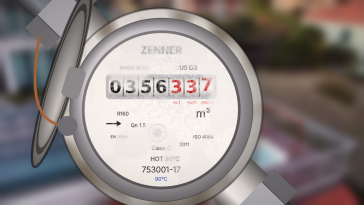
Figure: 356.337m³
